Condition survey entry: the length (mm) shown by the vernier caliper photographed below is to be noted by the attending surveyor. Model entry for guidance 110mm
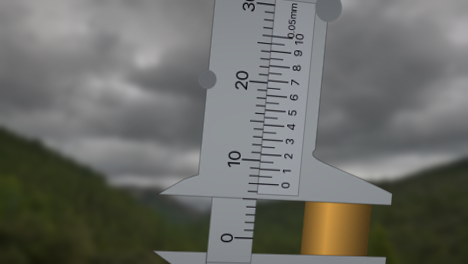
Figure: 7.0mm
